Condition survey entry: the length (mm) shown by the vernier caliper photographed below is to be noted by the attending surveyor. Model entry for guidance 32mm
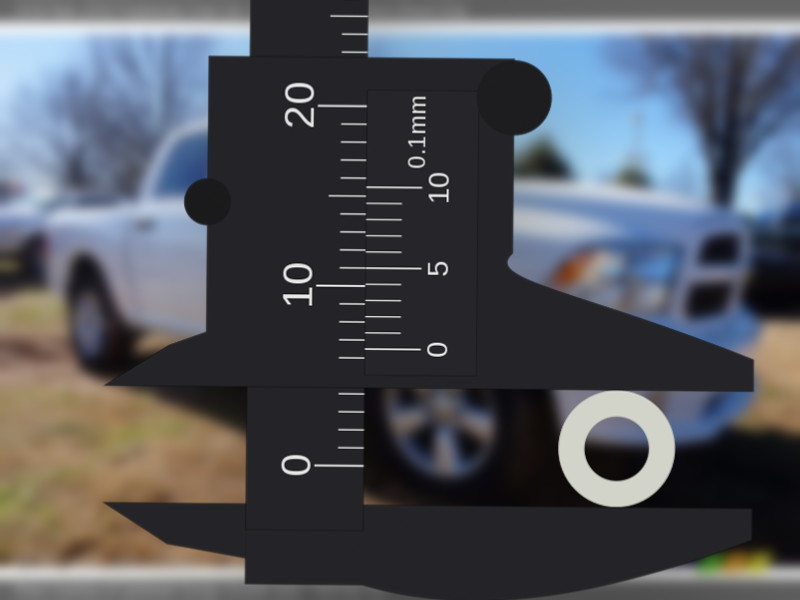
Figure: 6.5mm
